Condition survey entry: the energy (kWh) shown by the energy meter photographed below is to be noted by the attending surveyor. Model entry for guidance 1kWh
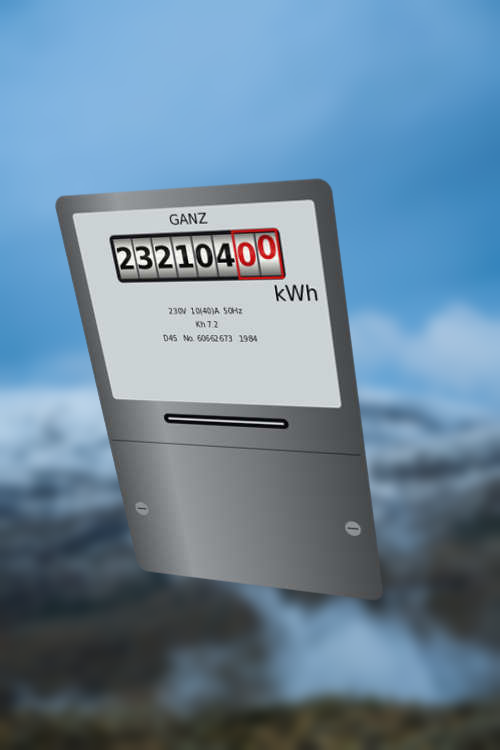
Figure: 232104.00kWh
